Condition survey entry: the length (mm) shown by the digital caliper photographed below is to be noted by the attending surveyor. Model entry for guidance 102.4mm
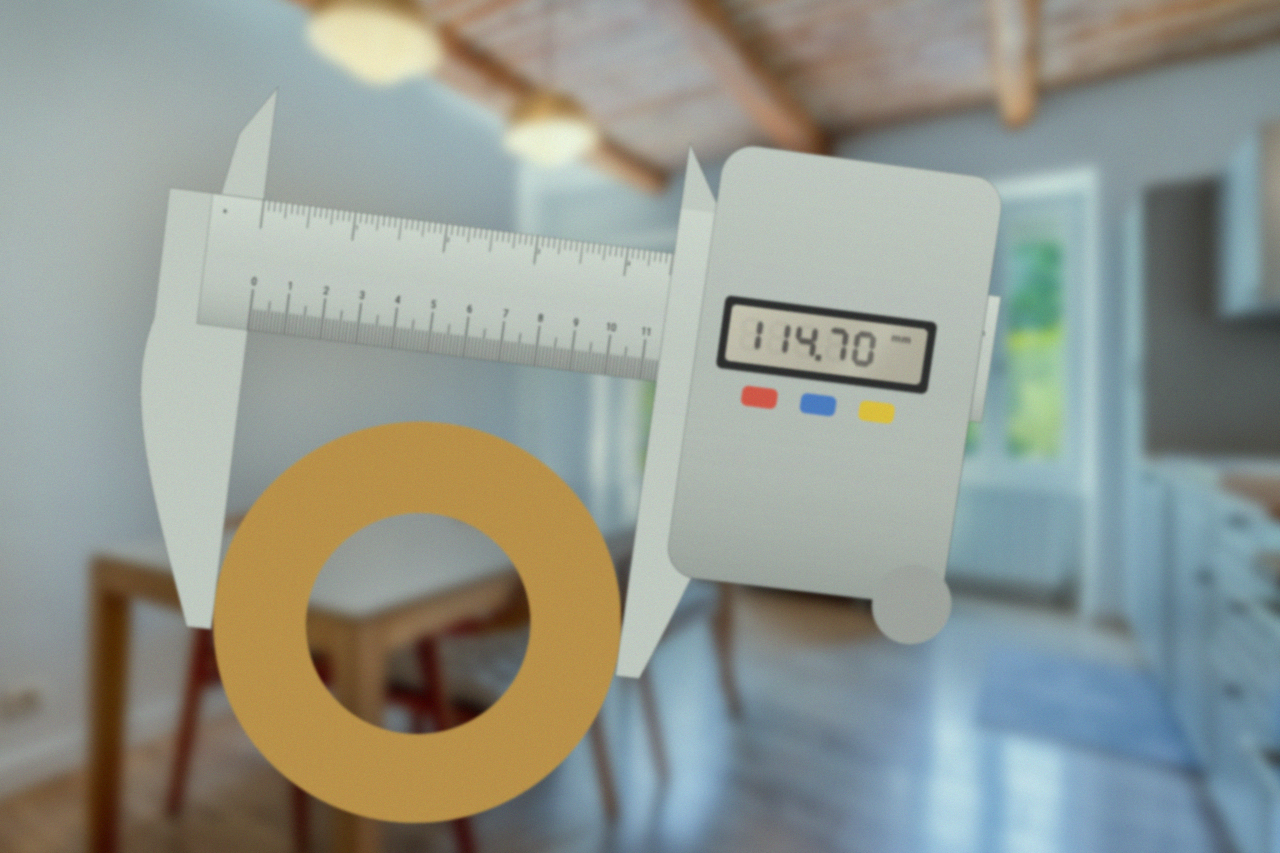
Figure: 114.70mm
